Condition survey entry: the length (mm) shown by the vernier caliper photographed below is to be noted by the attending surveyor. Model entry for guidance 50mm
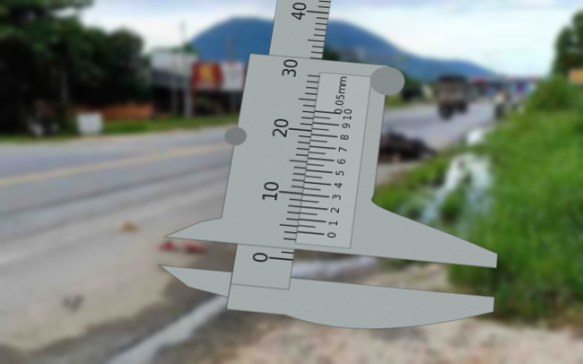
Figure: 4.2mm
